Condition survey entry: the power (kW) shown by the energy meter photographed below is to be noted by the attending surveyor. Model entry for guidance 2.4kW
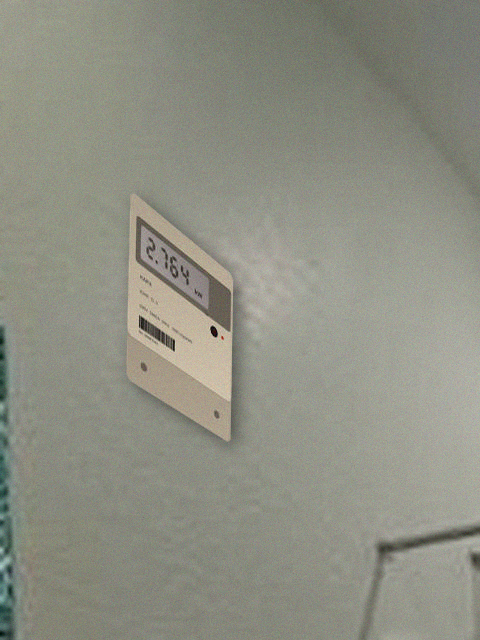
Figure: 2.764kW
